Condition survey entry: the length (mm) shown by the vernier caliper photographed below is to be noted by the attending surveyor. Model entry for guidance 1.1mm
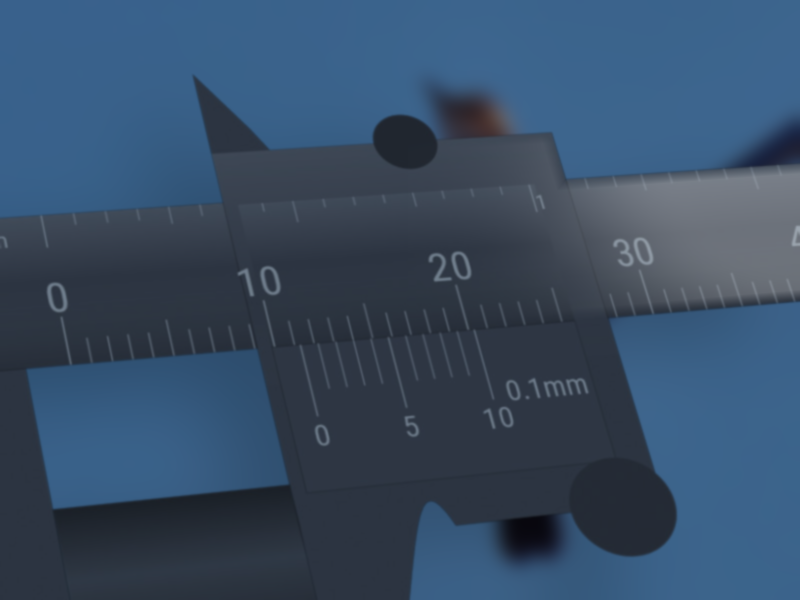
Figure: 11.3mm
